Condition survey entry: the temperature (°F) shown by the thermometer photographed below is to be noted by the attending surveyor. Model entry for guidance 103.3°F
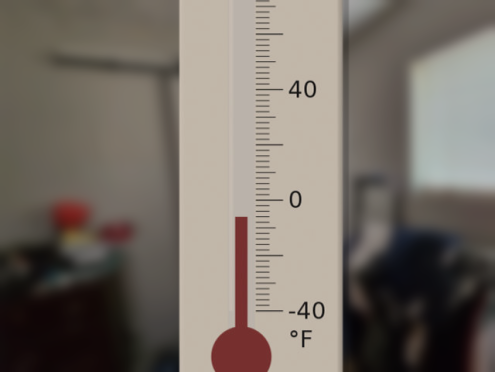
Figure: -6°F
